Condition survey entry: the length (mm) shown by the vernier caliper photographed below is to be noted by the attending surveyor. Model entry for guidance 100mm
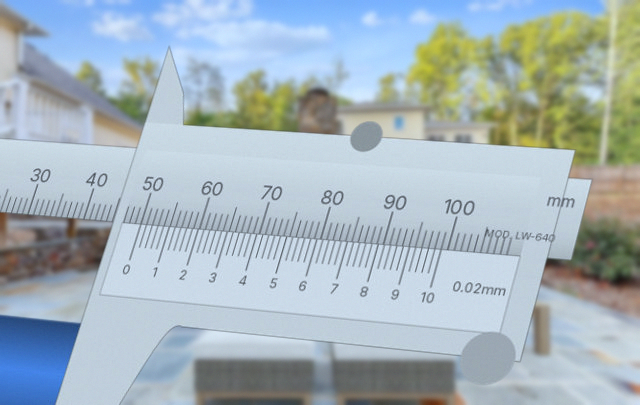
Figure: 50.0mm
